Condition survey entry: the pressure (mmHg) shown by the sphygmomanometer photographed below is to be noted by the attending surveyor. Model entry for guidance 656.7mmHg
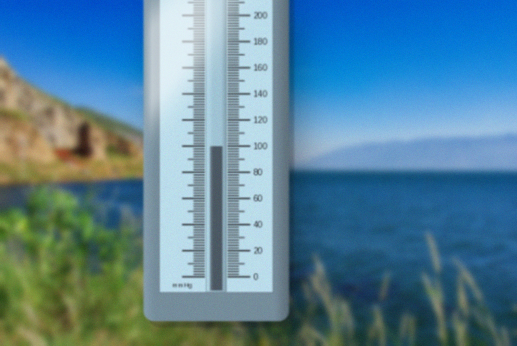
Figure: 100mmHg
